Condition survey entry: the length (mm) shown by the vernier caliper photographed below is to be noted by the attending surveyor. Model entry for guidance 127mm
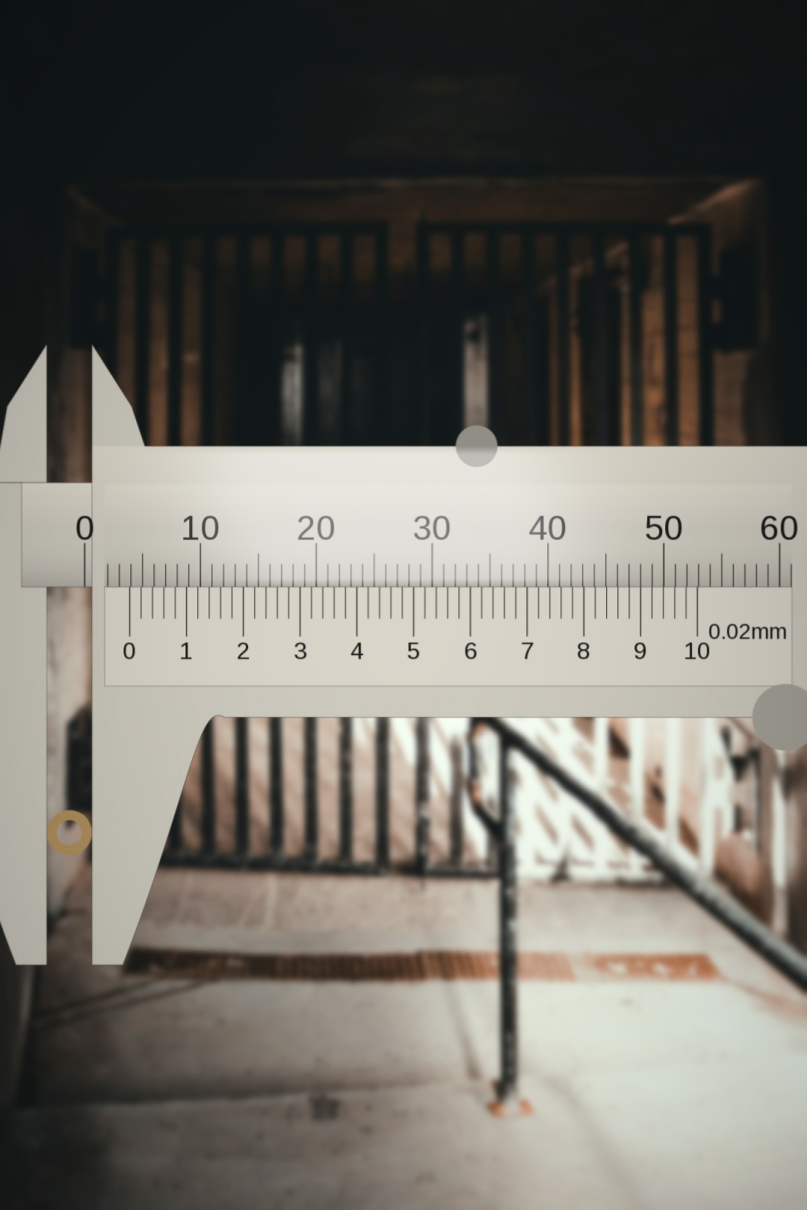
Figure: 3.9mm
